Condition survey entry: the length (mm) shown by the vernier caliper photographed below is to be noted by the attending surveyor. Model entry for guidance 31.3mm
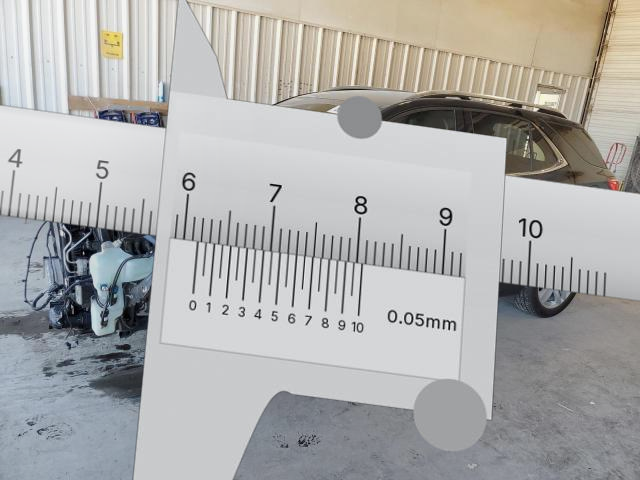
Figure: 61.6mm
